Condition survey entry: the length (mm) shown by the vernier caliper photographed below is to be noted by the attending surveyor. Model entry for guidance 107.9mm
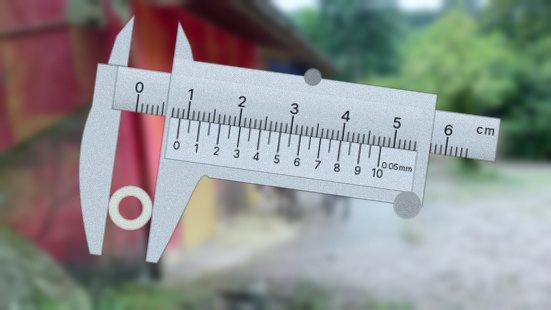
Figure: 8.5mm
